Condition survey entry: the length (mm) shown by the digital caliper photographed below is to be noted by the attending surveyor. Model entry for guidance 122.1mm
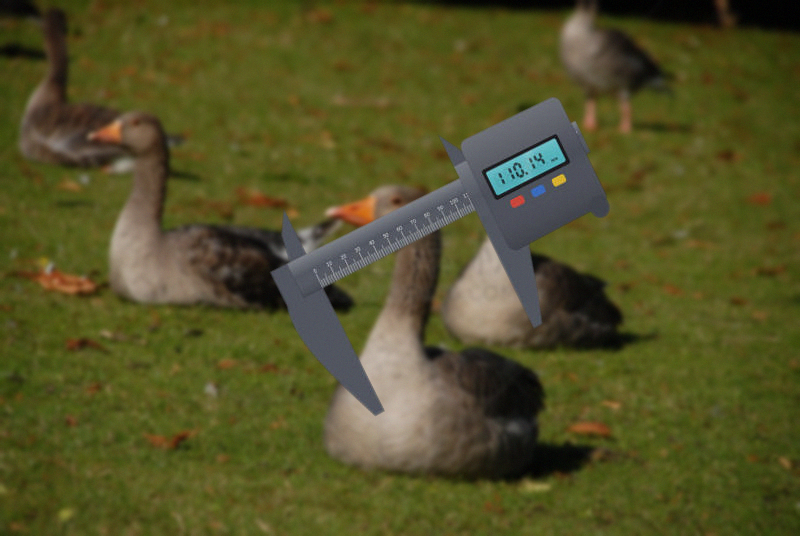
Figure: 110.14mm
